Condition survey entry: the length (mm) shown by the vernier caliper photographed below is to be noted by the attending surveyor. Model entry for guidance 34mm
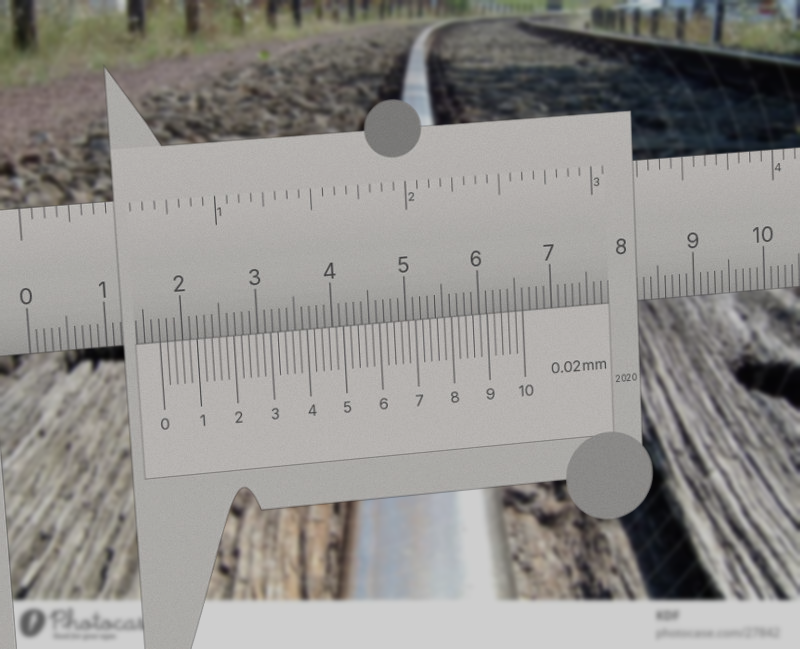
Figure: 17.0mm
